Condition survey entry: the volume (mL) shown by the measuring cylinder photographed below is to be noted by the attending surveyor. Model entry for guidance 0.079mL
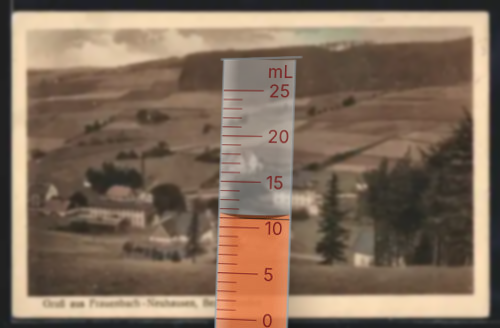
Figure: 11mL
